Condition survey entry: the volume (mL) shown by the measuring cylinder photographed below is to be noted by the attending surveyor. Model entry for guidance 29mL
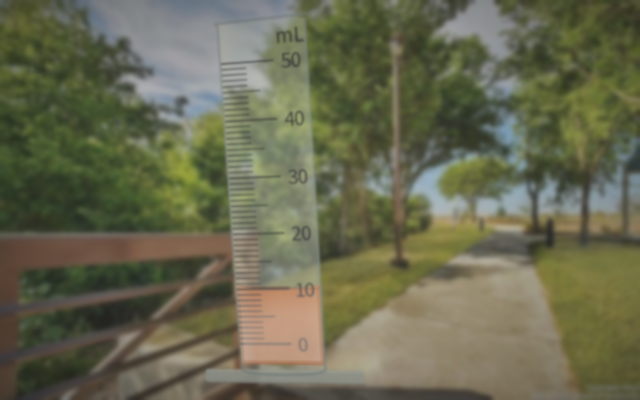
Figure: 10mL
